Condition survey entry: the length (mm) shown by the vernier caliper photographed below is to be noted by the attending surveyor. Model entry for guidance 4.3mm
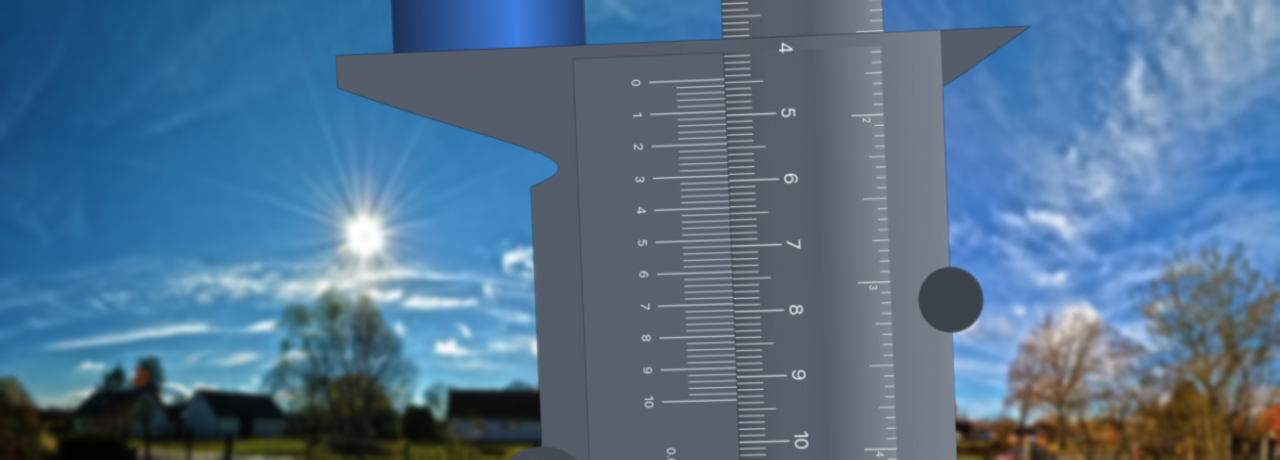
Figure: 44.5mm
